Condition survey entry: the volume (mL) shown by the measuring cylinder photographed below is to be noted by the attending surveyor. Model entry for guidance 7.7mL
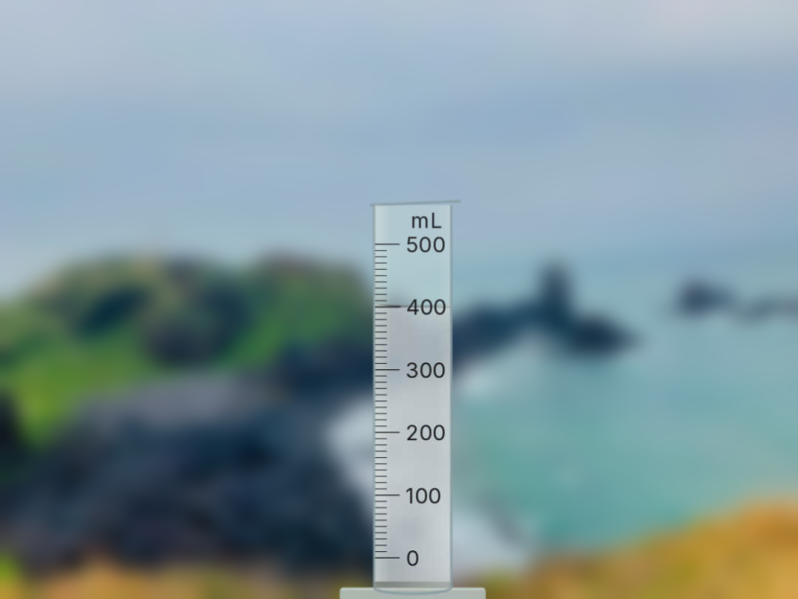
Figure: 400mL
